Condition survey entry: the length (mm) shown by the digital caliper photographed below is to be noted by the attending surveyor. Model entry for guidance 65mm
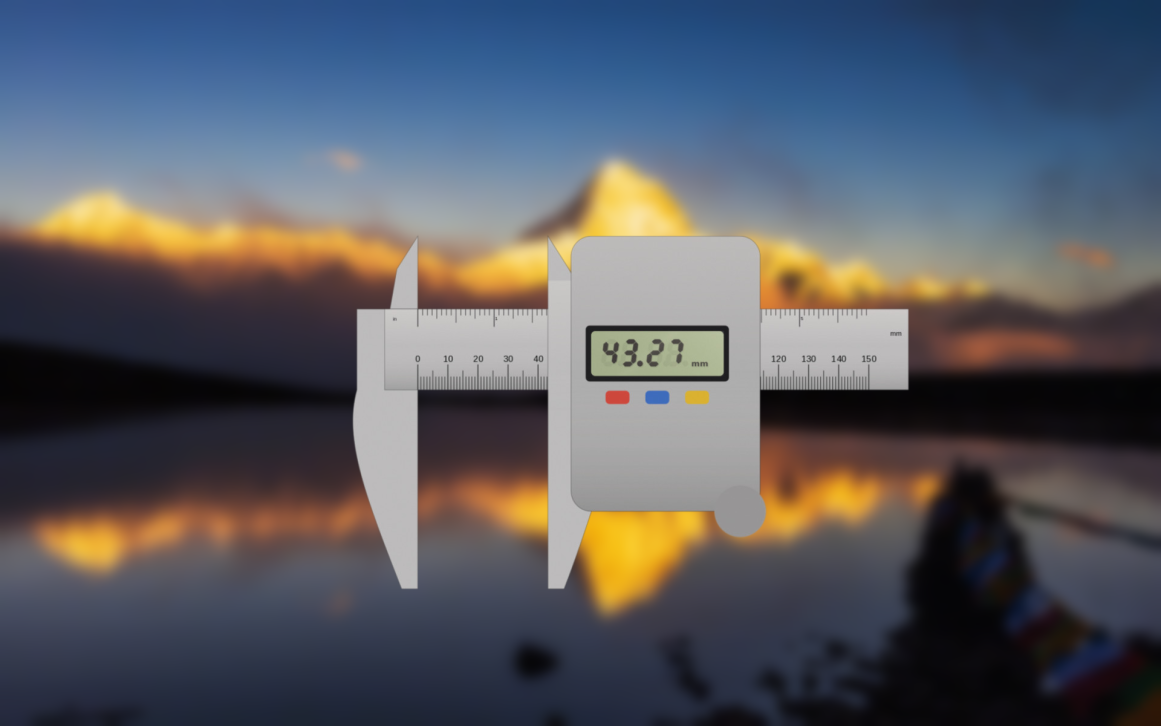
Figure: 43.27mm
